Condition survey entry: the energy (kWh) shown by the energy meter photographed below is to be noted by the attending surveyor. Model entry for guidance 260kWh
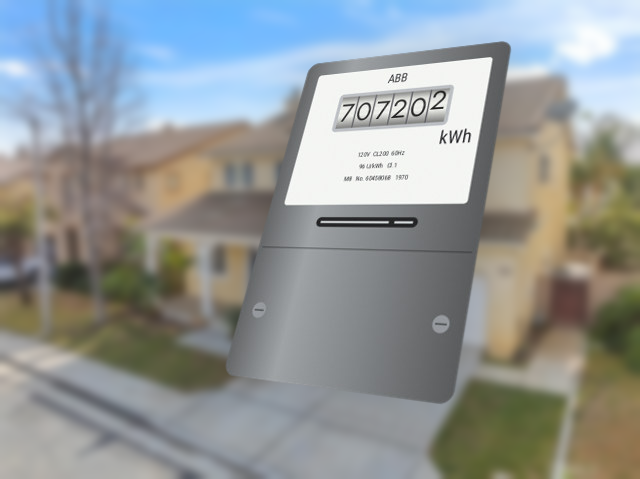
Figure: 707202kWh
